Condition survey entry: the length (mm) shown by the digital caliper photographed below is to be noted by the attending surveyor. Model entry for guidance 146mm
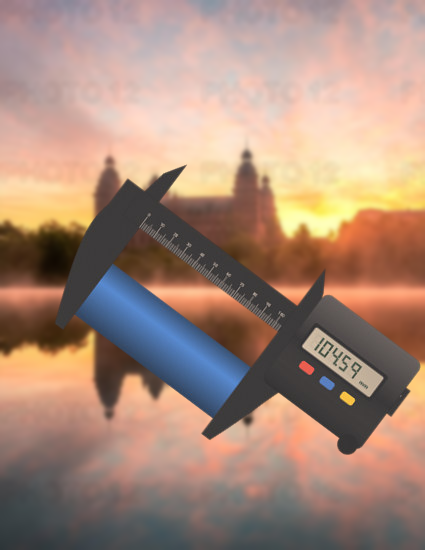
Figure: 104.59mm
